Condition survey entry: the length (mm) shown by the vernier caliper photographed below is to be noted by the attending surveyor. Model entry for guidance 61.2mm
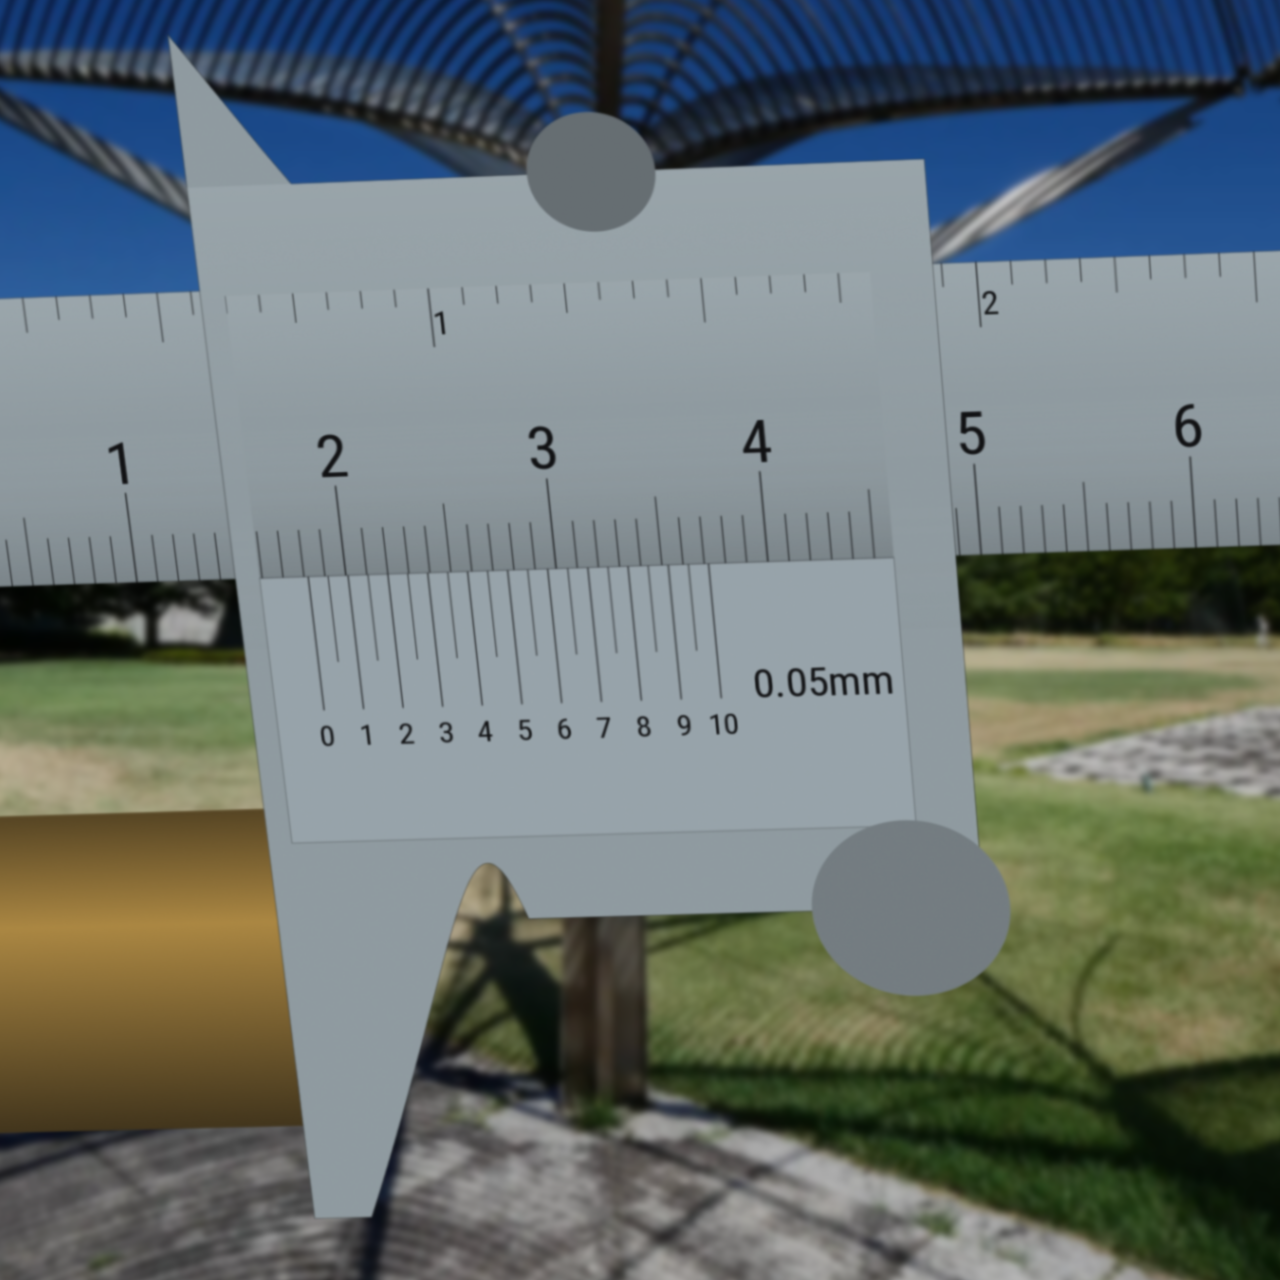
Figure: 18.2mm
